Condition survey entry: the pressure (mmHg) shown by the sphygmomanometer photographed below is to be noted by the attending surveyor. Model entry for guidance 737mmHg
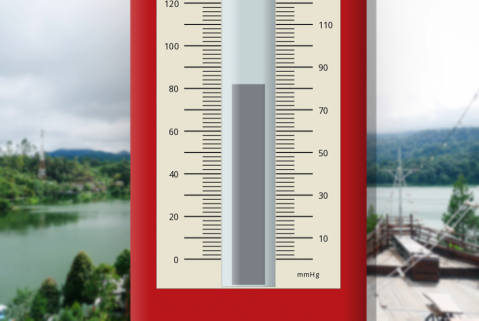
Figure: 82mmHg
